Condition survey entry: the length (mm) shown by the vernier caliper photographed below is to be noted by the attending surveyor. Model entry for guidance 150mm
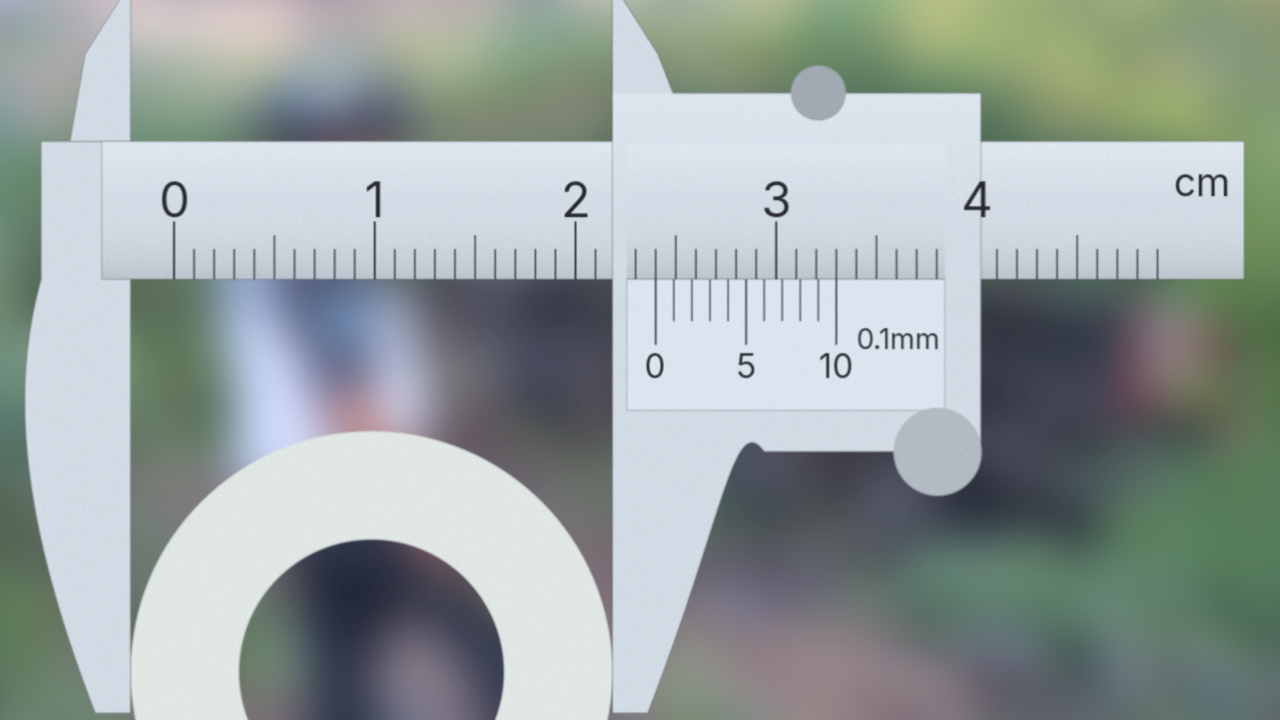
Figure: 24.0mm
